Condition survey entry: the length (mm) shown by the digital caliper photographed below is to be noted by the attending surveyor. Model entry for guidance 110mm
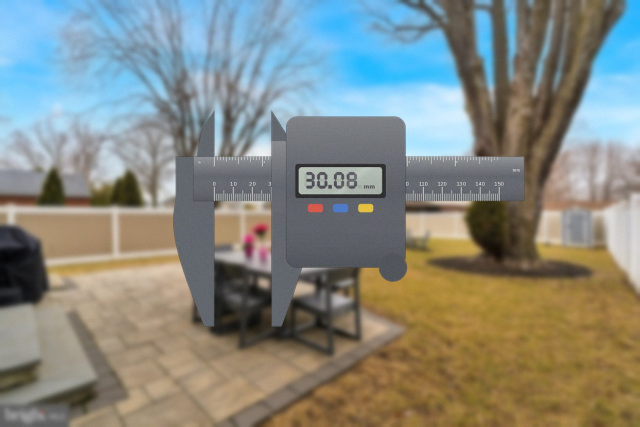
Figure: 30.08mm
